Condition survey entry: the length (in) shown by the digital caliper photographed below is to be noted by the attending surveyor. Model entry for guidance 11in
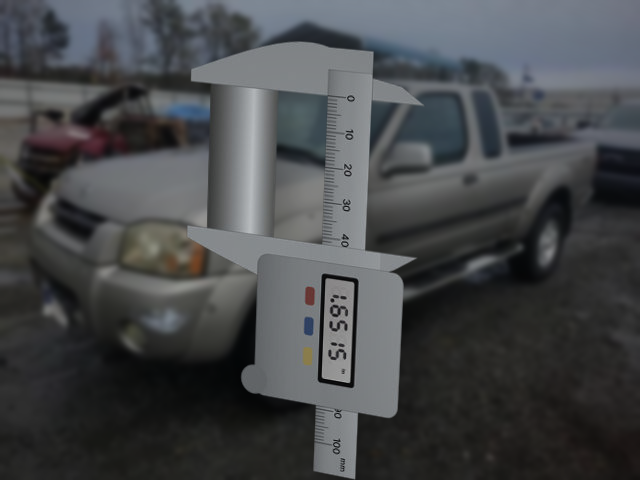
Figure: 1.6515in
